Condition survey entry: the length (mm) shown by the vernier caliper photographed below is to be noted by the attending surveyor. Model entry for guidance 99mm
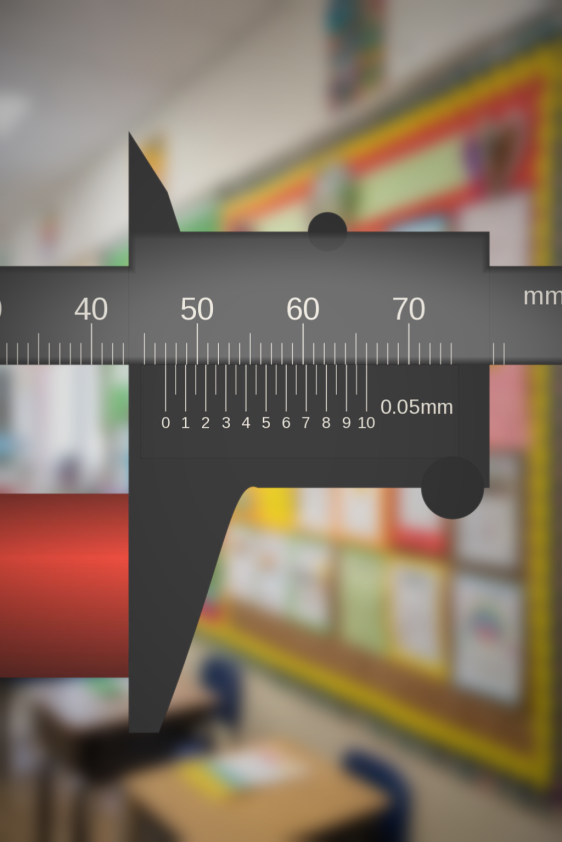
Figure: 47.0mm
